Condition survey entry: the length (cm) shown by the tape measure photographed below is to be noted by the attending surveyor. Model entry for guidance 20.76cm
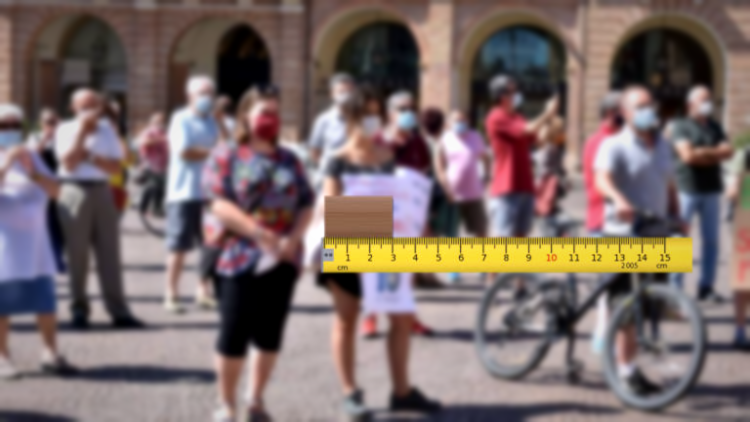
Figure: 3cm
